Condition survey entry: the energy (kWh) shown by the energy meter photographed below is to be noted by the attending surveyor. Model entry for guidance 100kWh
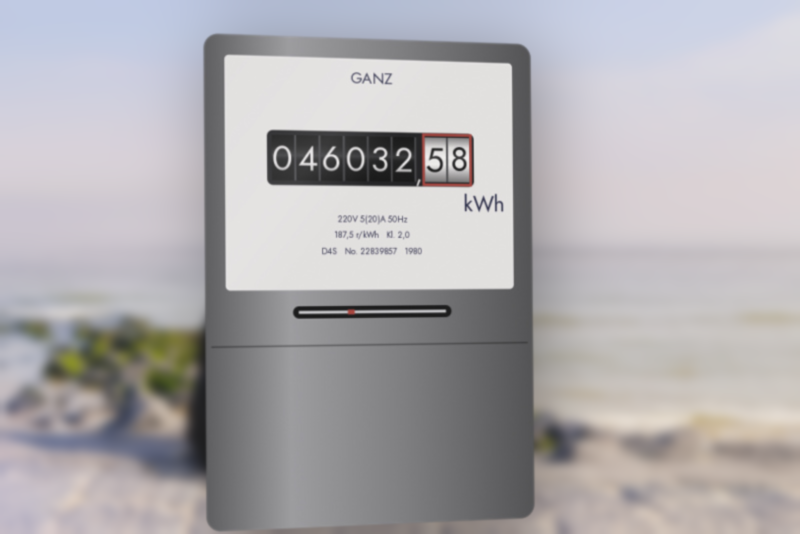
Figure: 46032.58kWh
